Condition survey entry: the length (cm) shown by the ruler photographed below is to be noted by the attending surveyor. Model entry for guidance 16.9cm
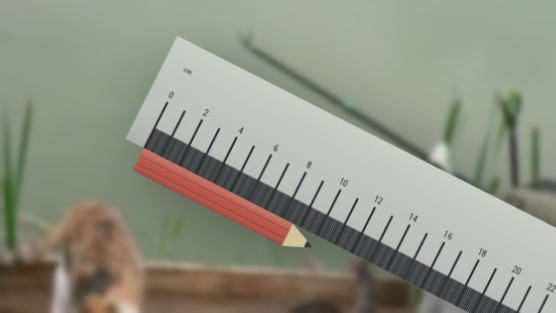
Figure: 10cm
